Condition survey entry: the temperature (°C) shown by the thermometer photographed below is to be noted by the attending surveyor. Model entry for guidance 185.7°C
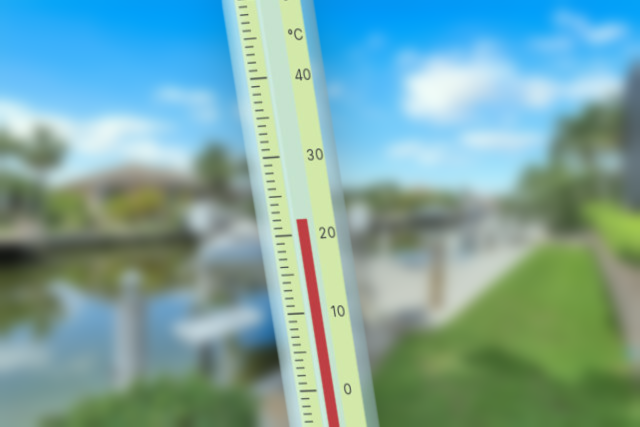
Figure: 22°C
